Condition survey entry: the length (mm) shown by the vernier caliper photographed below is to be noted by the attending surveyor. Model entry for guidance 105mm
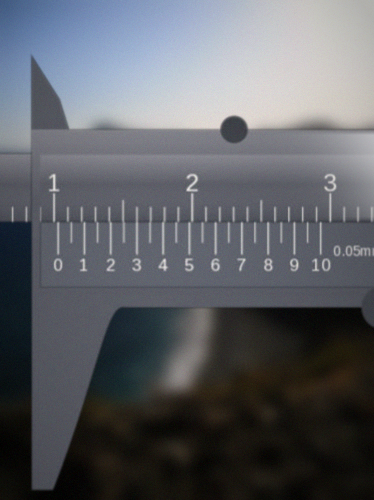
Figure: 10.3mm
